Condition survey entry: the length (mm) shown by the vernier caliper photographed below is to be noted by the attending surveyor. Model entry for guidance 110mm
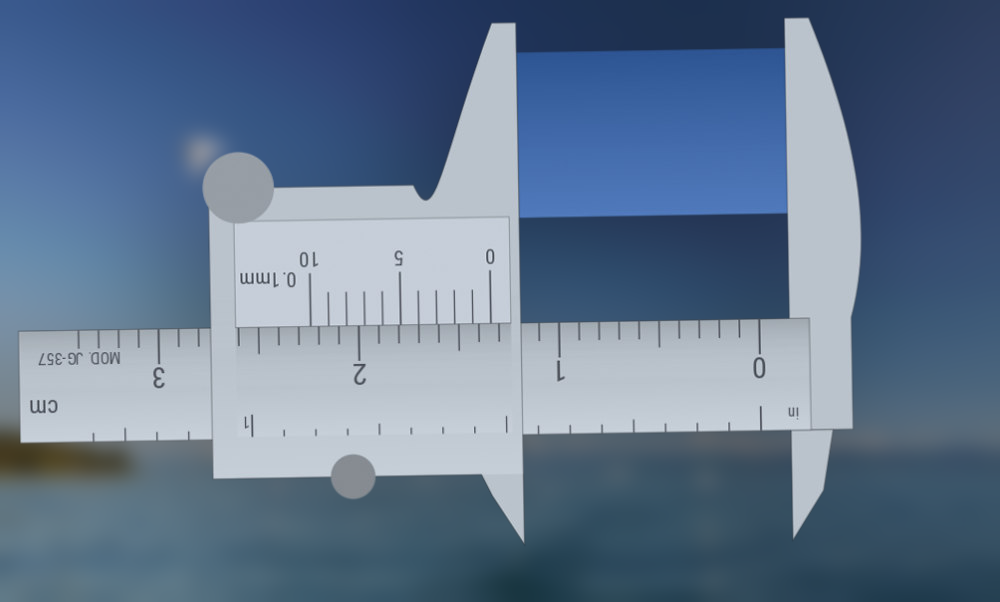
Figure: 13.4mm
